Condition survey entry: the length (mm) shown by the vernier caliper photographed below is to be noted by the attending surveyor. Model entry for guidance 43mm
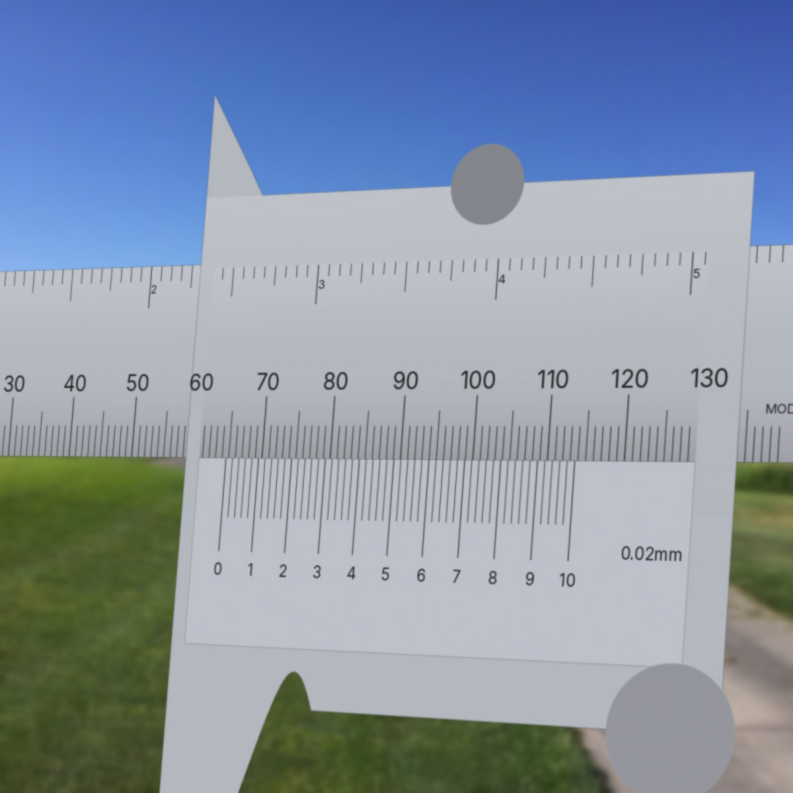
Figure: 64.6mm
